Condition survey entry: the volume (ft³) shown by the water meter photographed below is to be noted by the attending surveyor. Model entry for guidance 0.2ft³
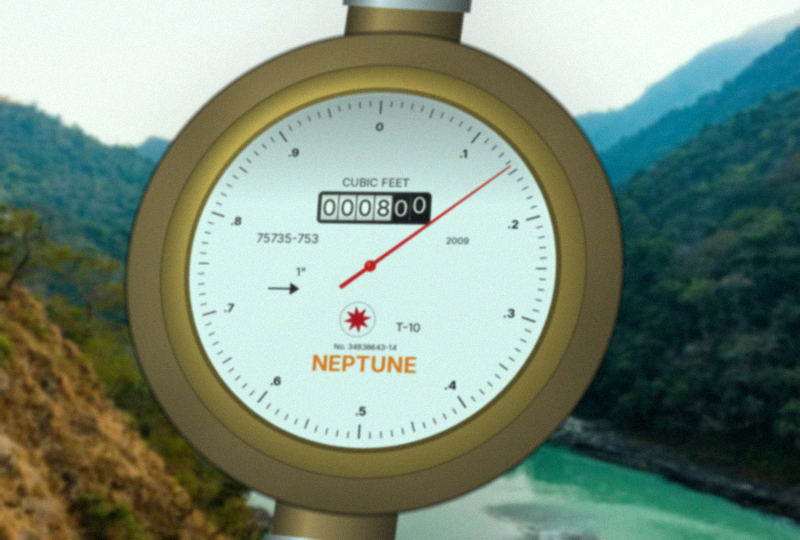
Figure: 800.14ft³
